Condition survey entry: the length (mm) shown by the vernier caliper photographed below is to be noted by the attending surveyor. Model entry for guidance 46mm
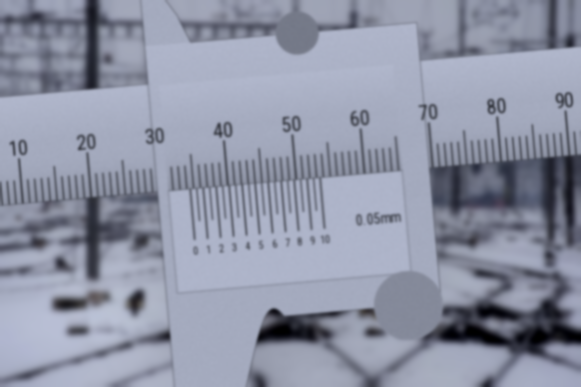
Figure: 34.5mm
